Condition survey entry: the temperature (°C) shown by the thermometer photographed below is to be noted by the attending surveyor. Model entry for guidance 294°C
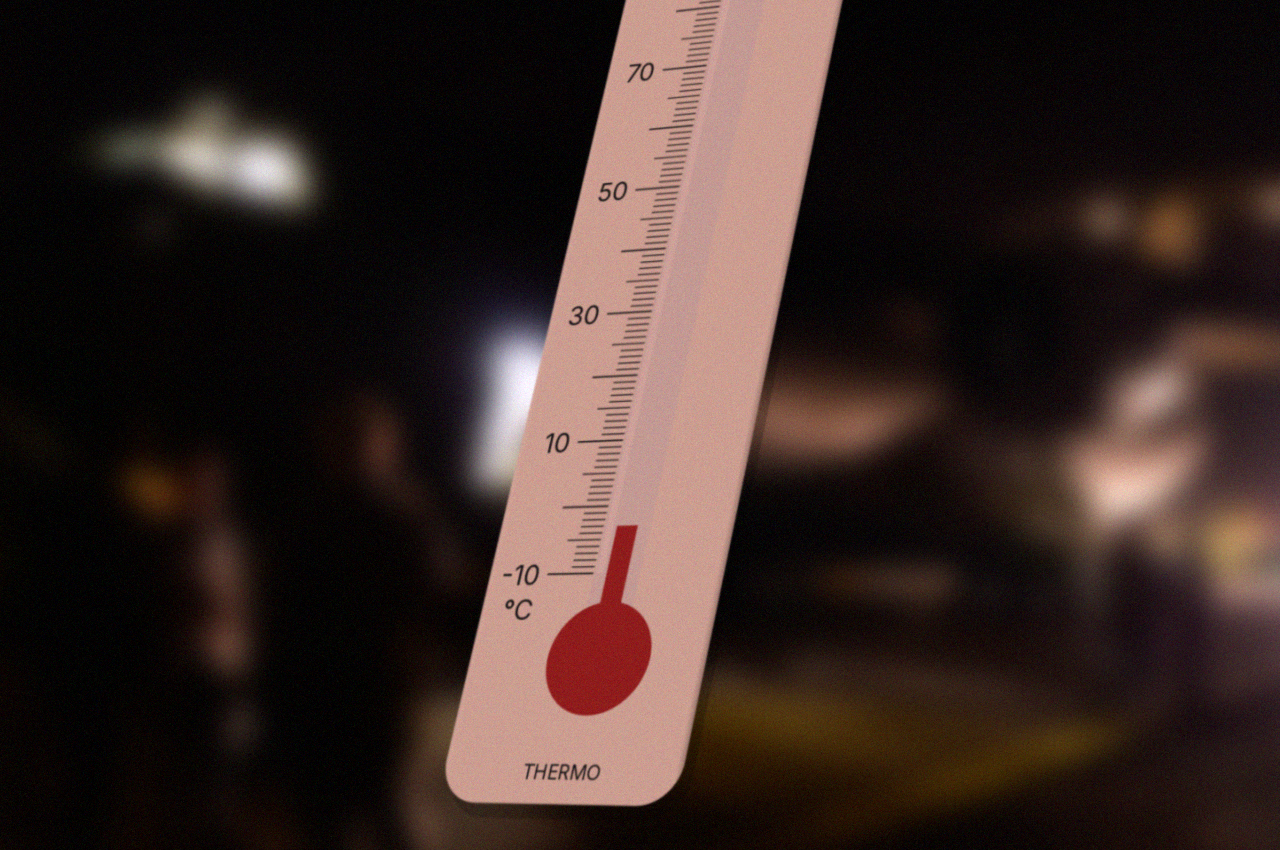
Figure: -3°C
